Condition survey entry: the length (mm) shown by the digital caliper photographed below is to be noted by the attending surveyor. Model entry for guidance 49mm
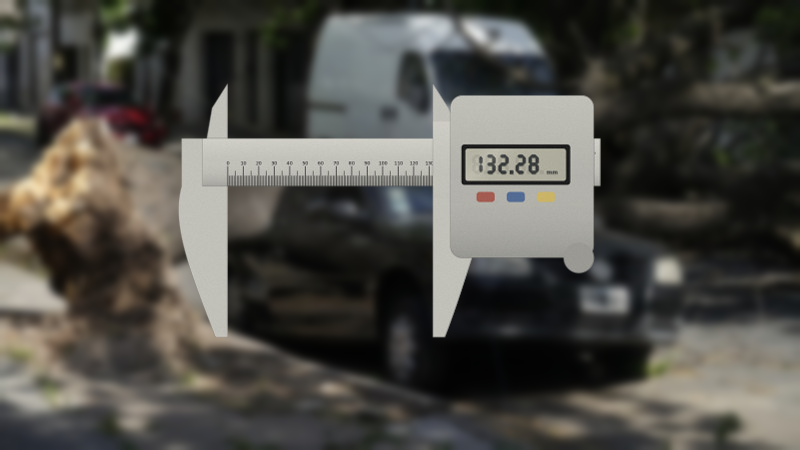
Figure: 132.28mm
